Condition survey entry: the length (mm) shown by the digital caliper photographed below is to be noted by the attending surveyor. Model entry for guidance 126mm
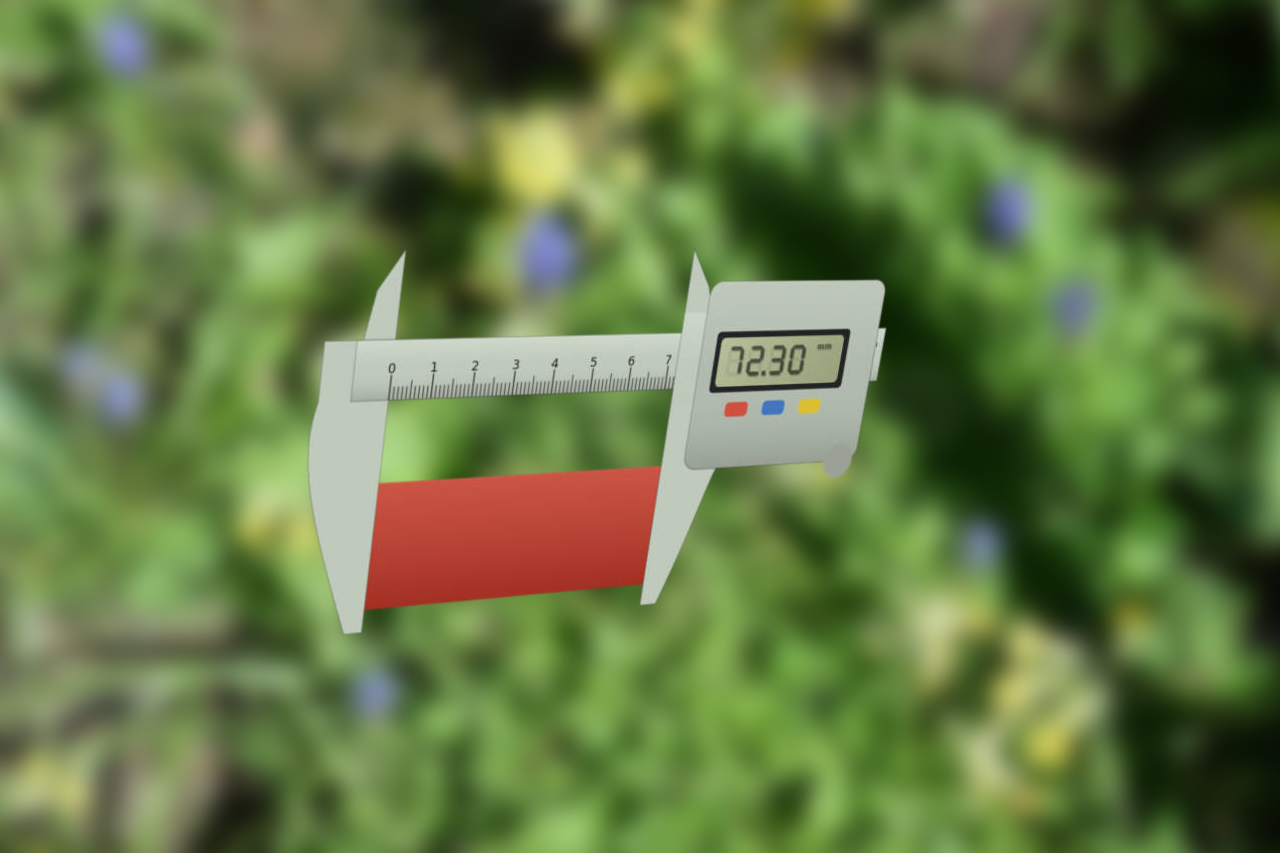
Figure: 72.30mm
